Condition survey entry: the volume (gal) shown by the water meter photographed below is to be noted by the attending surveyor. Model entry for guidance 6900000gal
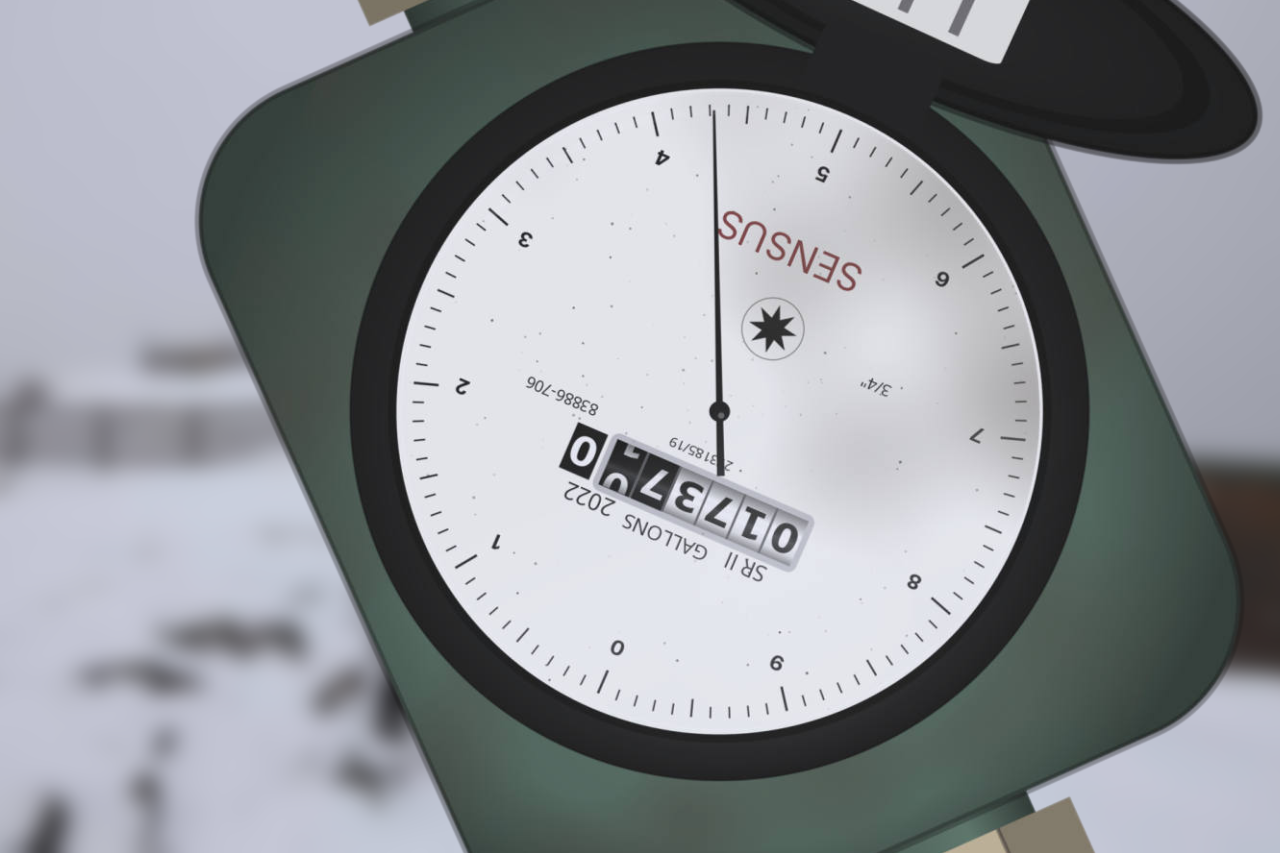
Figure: 173704.3gal
